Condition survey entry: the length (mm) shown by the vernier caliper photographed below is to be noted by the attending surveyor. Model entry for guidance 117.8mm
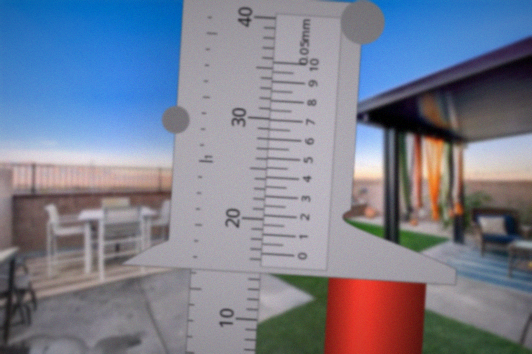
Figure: 16.6mm
